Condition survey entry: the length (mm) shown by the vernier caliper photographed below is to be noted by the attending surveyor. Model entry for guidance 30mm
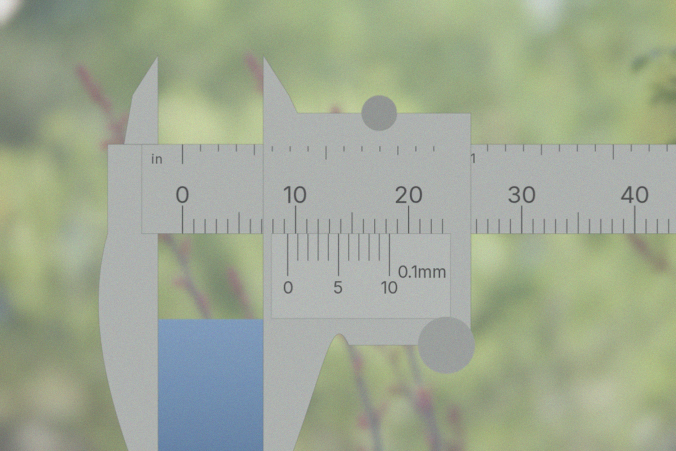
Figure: 9.3mm
